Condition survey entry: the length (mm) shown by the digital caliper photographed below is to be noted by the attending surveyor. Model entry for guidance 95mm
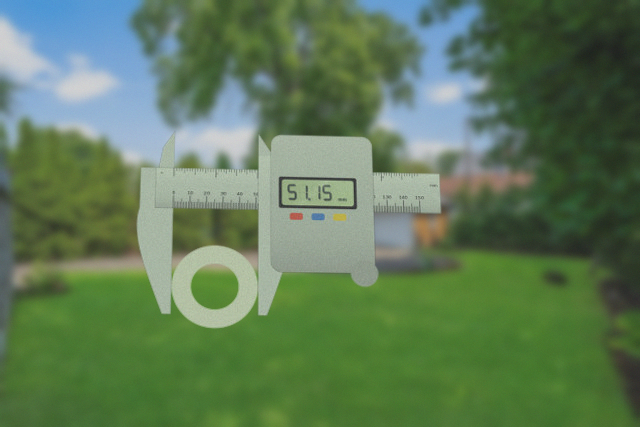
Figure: 51.15mm
